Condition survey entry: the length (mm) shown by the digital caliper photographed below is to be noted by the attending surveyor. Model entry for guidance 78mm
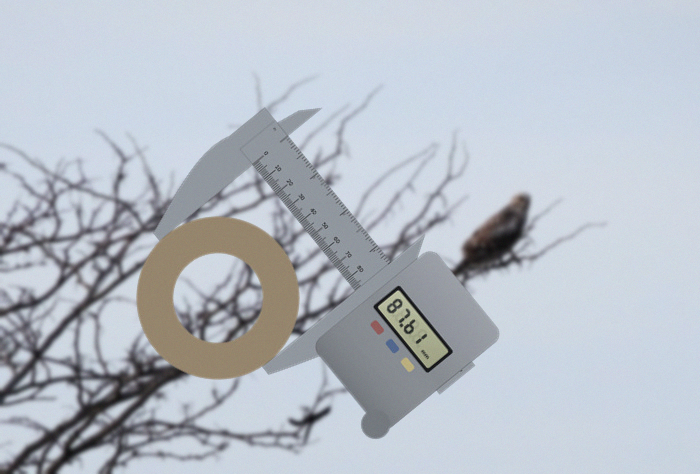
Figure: 87.61mm
